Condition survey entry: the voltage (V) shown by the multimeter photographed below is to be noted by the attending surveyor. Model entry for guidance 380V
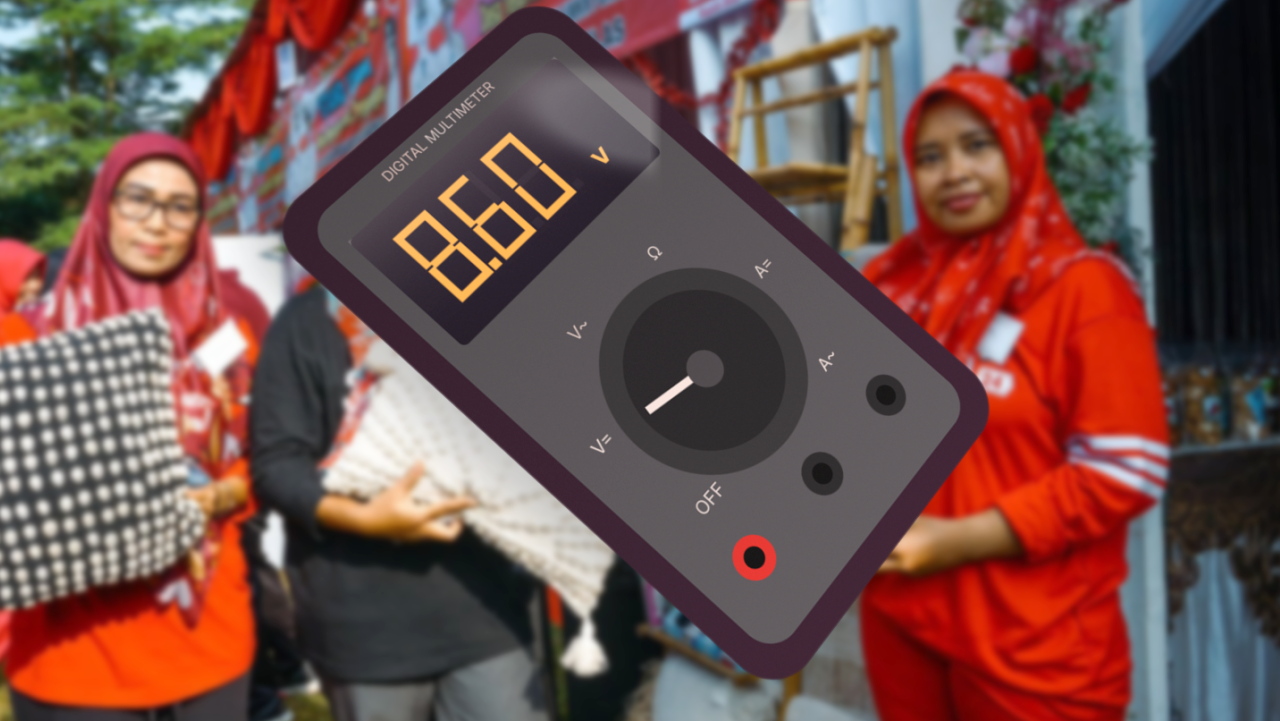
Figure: 8.60V
